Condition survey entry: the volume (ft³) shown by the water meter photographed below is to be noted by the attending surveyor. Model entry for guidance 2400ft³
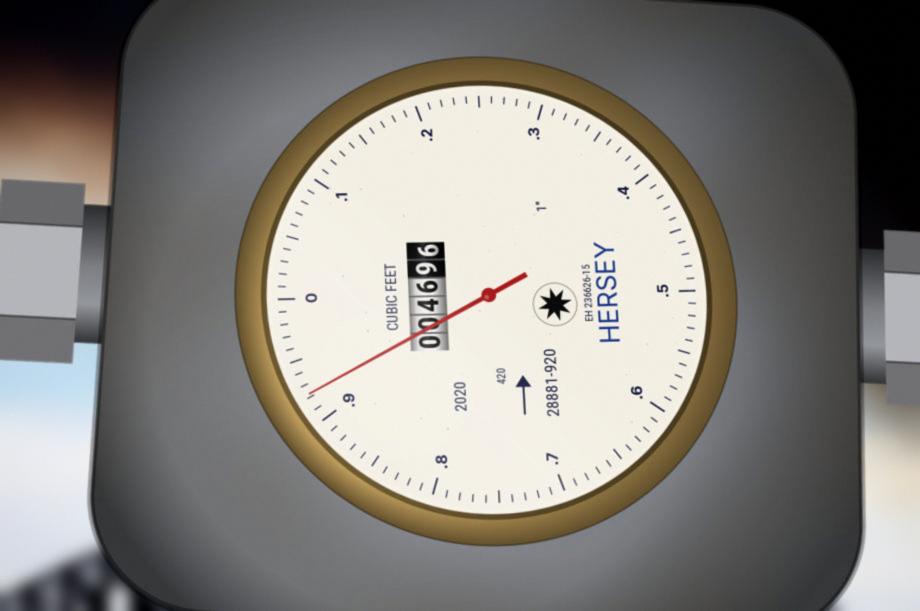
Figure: 4695.92ft³
